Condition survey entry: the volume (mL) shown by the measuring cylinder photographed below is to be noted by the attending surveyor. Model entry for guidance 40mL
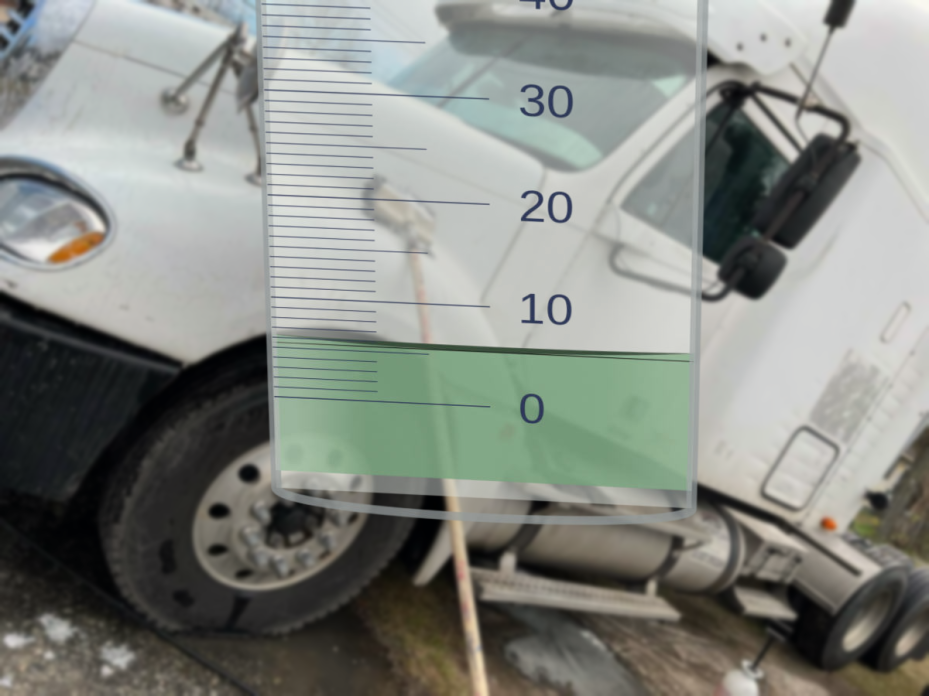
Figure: 5.5mL
